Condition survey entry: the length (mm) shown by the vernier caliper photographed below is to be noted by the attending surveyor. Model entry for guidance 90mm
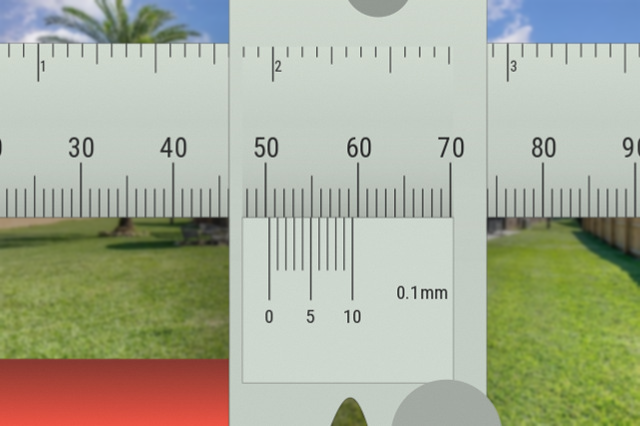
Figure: 50.4mm
